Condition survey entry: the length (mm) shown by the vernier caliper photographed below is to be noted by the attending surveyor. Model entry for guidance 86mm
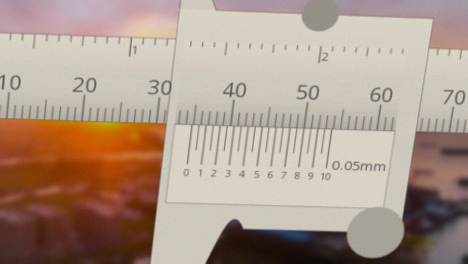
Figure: 34.8mm
